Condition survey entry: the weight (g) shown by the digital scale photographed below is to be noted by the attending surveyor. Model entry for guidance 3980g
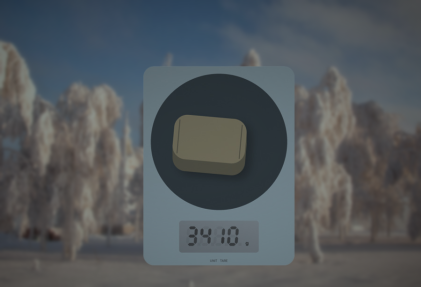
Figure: 3410g
